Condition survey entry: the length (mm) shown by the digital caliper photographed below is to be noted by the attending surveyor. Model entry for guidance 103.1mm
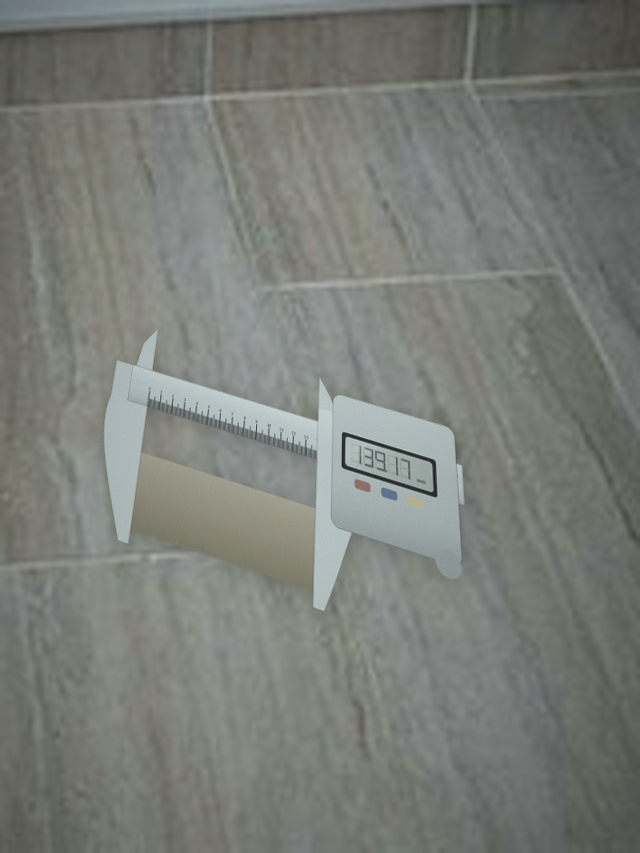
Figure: 139.17mm
